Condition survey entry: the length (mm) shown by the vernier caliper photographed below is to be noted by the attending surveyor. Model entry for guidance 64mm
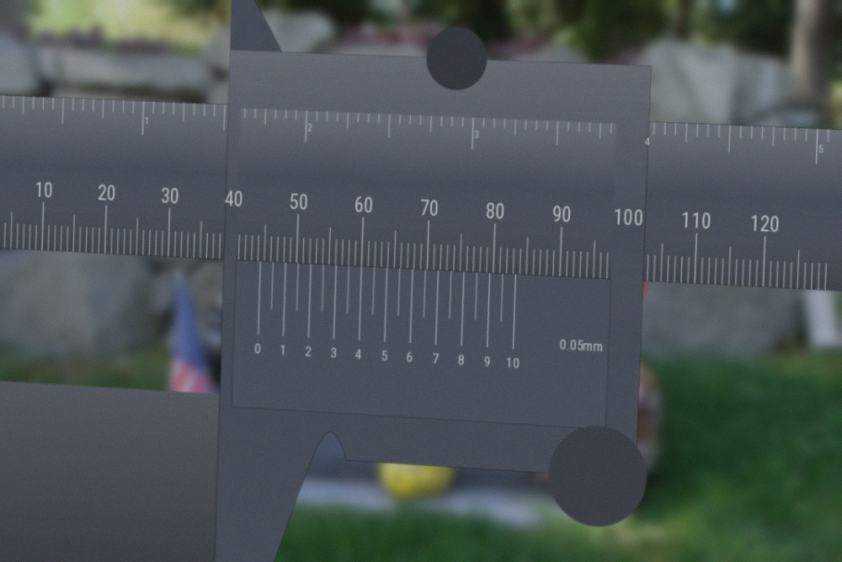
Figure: 44.4mm
